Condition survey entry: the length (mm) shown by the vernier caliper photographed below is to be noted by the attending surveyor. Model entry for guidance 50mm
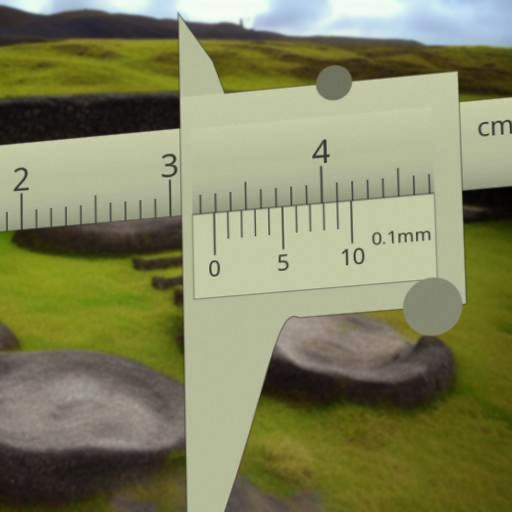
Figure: 32.9mm
